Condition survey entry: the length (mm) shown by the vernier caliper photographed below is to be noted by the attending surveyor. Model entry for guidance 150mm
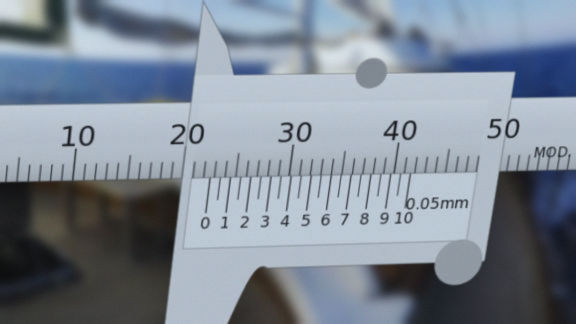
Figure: 22.6mm
